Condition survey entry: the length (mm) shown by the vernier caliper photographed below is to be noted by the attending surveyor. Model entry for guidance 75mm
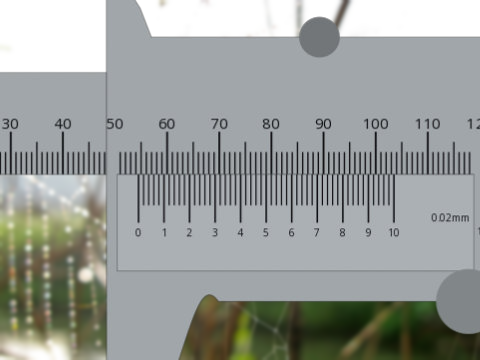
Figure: 54.5mm
